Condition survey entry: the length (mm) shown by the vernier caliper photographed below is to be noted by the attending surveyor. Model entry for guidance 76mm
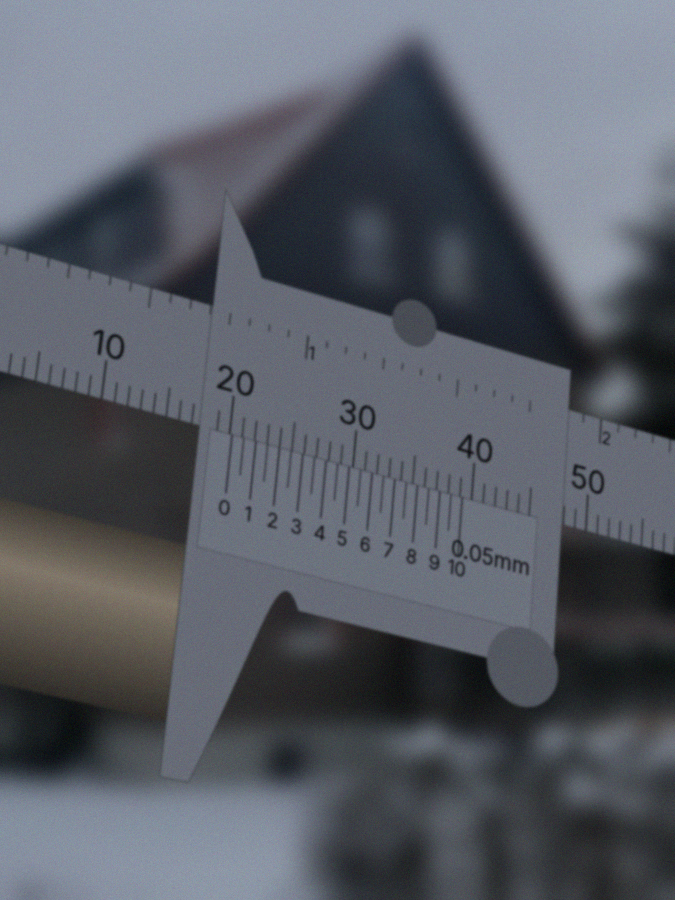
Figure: 20.2mm
